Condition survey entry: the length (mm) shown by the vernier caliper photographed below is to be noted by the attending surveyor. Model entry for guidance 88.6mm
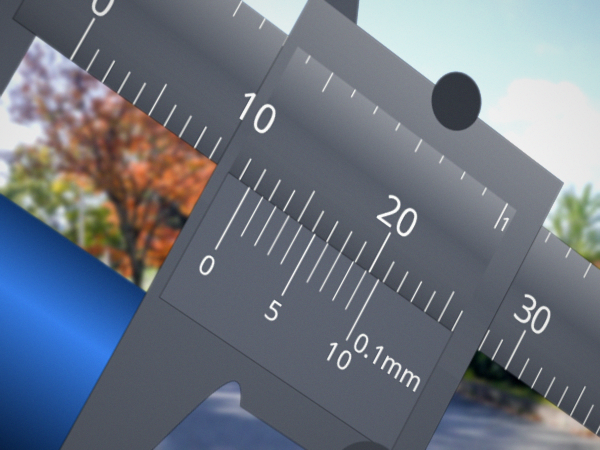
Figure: 11.7mm
